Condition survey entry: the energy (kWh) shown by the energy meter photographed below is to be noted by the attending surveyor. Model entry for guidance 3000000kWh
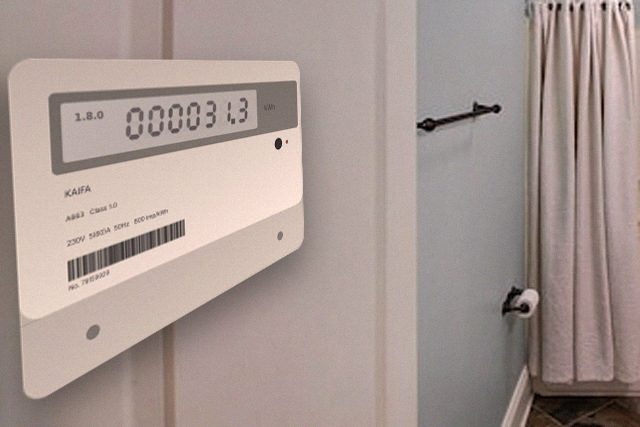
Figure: 31.3kWh
